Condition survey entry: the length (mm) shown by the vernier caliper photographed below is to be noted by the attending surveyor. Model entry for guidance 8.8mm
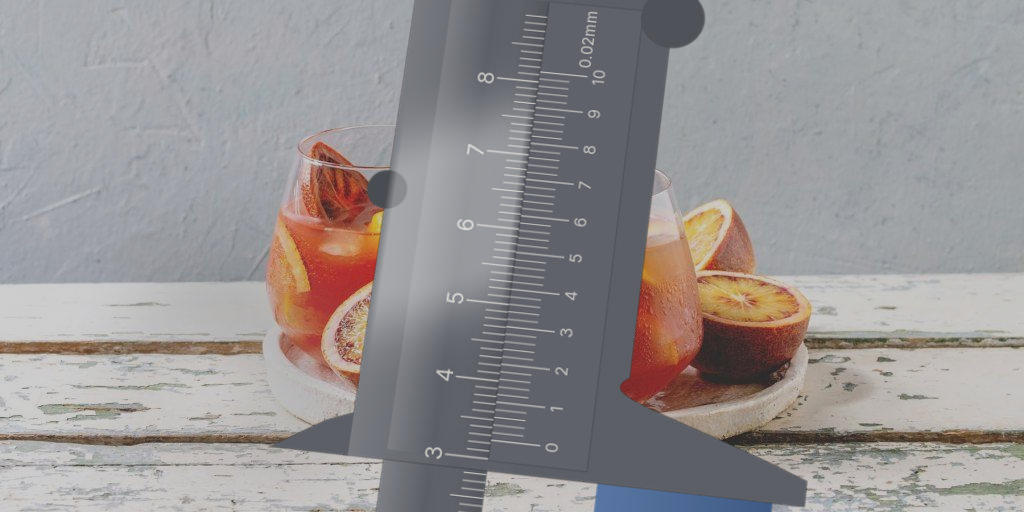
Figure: 32.4mm
